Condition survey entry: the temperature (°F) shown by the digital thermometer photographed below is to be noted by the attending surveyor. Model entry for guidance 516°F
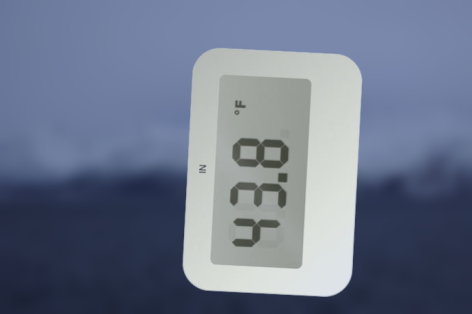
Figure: 43.8°F
